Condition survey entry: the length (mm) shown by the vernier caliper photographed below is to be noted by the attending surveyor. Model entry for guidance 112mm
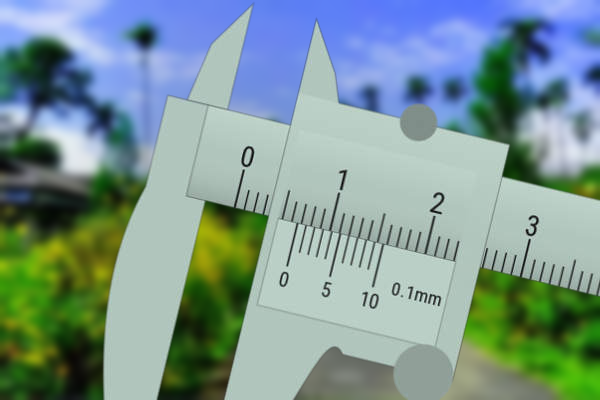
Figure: 6.6mm
